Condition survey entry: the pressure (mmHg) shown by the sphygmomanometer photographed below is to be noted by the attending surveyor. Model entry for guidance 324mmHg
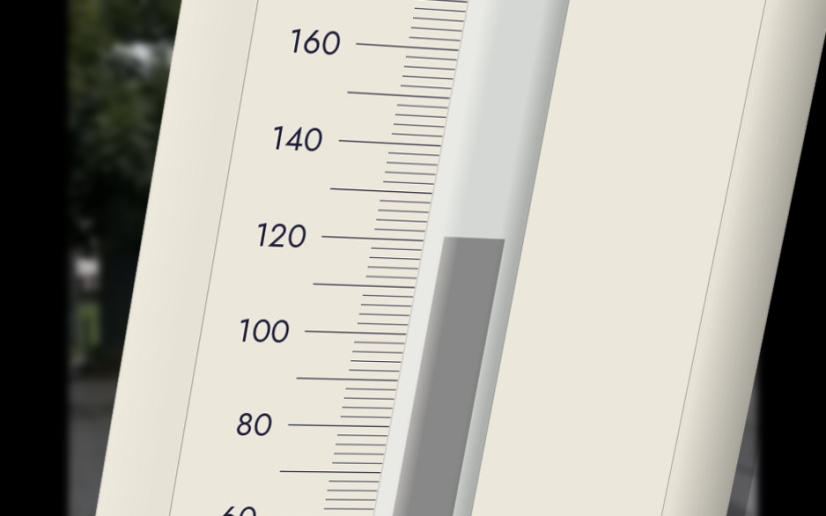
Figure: 121mmHg
